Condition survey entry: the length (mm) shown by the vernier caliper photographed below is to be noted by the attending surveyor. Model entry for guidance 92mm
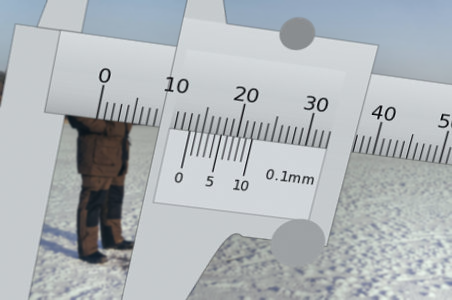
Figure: 13.2mm
